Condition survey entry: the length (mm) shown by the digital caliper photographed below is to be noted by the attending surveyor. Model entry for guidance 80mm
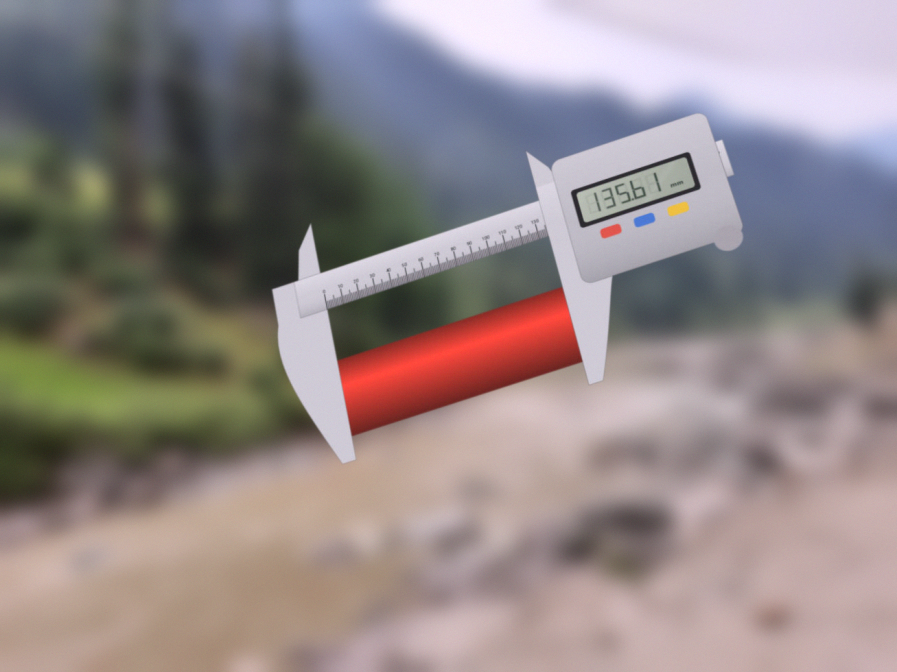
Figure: 135.61mm
